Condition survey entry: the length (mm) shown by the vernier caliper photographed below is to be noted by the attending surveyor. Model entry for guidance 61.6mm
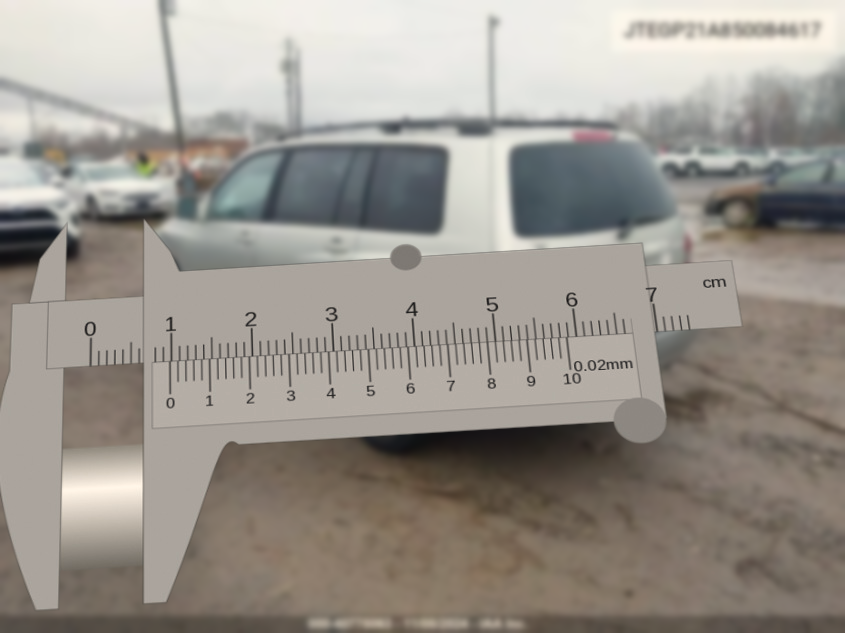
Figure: 9.8mm
